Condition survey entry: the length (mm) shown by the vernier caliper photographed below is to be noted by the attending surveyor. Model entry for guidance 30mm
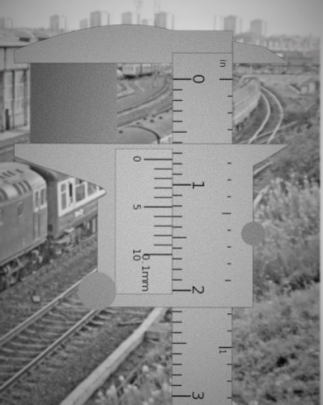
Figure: 7.6mm
